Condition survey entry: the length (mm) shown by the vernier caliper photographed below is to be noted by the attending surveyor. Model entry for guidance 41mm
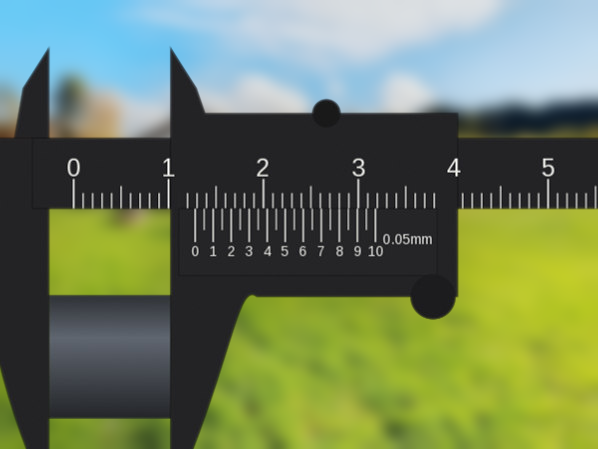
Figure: 12.8mm
